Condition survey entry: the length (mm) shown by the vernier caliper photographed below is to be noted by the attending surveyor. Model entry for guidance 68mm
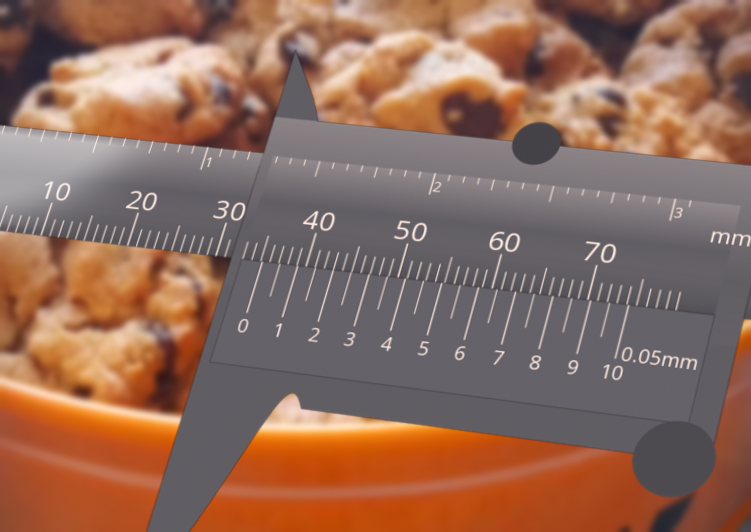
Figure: 35.2mm
